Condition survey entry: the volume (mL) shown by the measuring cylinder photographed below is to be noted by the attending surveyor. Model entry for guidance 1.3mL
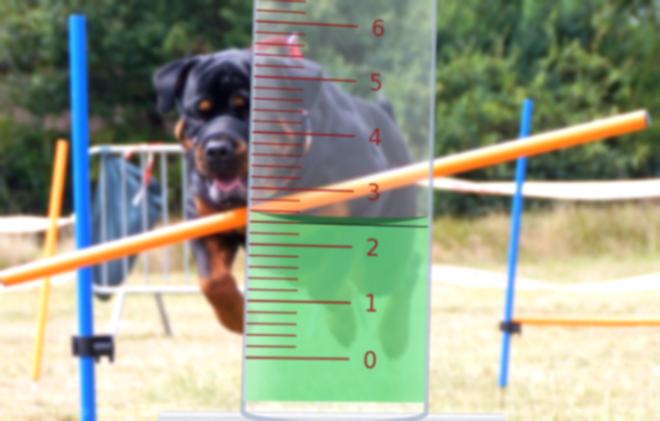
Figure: 2.4mL
